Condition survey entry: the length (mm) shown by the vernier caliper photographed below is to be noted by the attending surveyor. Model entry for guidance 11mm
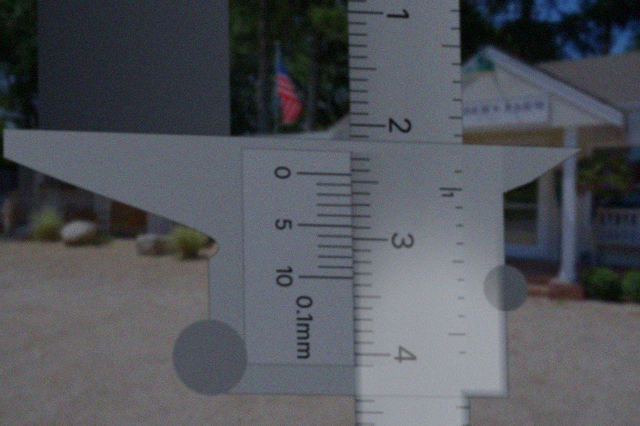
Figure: 24.4mm
